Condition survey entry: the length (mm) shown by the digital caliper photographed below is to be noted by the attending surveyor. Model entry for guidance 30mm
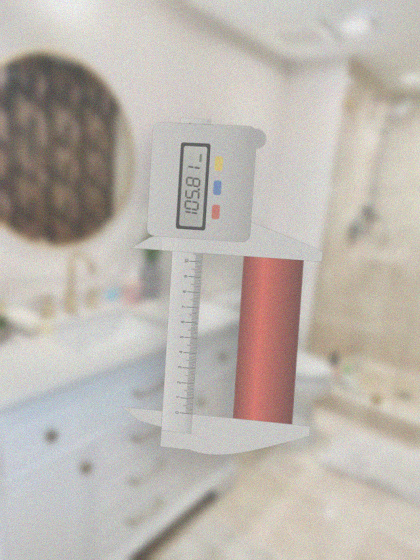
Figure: 105.81mm
